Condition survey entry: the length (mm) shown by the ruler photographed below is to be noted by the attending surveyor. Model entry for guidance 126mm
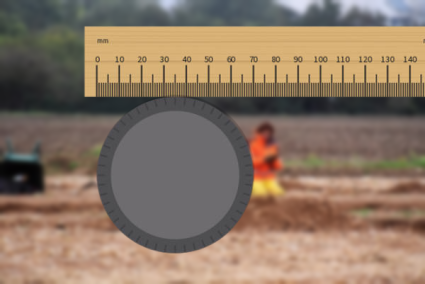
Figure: 70mm
